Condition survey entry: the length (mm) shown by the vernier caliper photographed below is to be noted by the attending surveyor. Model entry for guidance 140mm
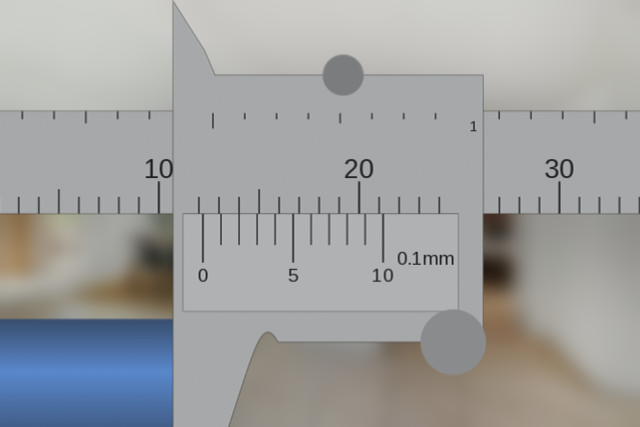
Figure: 12.2mm
